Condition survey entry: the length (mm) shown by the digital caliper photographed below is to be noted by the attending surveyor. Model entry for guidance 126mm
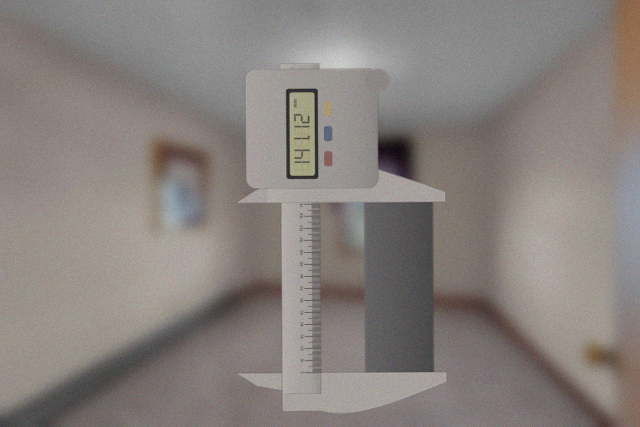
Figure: 141.12mm
